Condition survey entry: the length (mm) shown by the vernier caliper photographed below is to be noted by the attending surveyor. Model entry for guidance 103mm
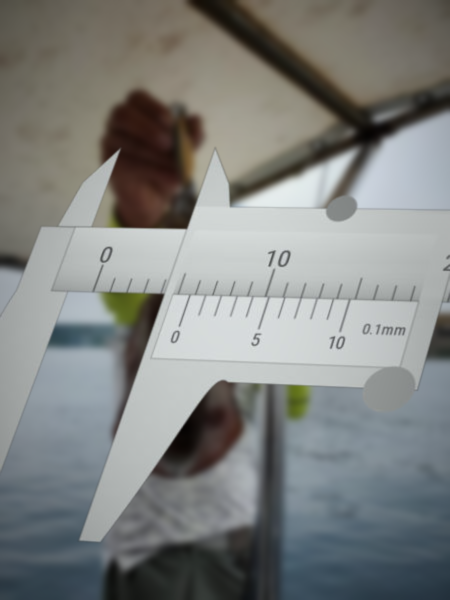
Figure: 5.7mm
